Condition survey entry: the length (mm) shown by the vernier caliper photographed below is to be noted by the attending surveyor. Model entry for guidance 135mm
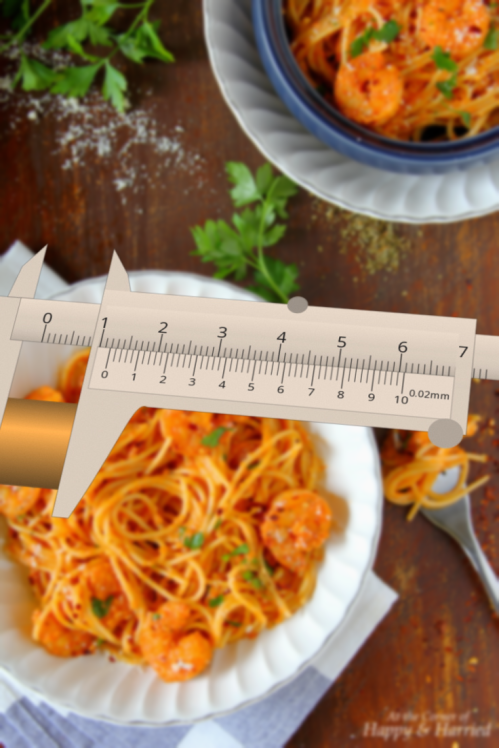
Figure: 11.8mm
